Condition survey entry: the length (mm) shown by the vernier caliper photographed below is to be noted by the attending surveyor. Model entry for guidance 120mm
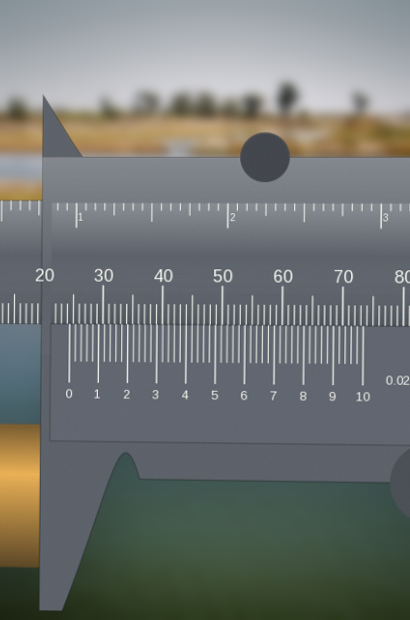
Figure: 24.4mm
